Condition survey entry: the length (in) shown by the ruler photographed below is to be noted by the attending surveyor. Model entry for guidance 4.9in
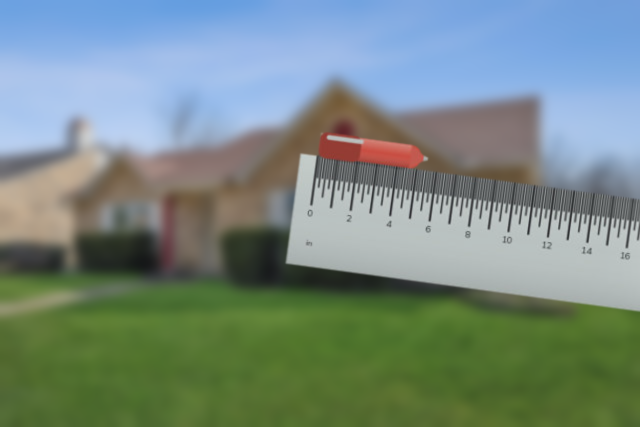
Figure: 5.5in
